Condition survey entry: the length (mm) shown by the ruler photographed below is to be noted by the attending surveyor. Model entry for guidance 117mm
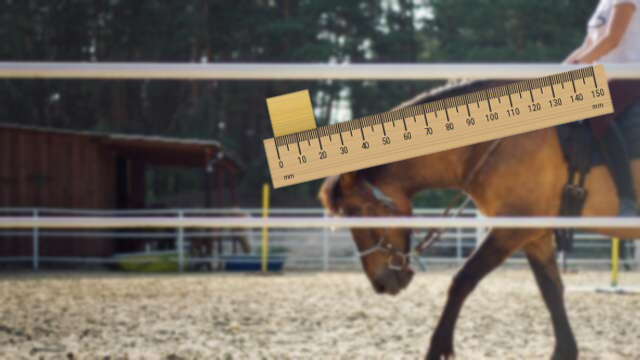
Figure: 20mm
